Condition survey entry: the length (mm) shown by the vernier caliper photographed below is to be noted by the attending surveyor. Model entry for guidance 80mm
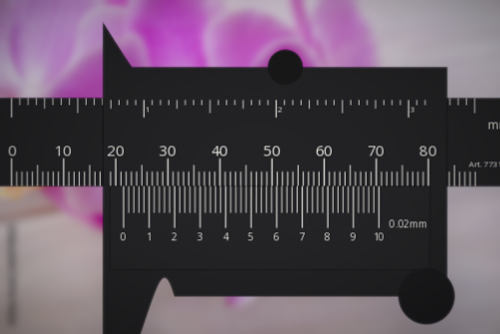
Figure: 21.5mm
